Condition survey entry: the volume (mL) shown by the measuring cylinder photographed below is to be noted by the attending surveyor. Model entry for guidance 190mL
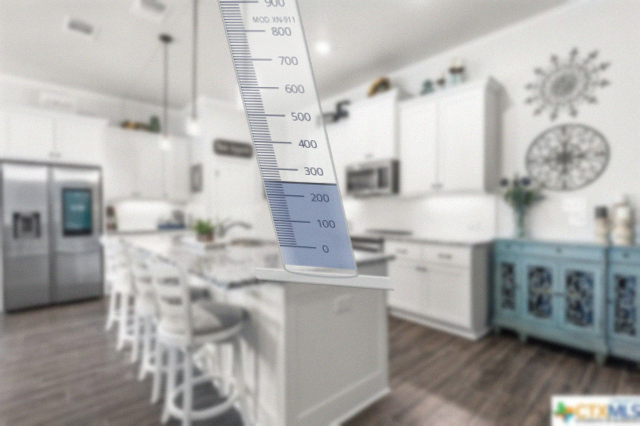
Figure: 250mL
